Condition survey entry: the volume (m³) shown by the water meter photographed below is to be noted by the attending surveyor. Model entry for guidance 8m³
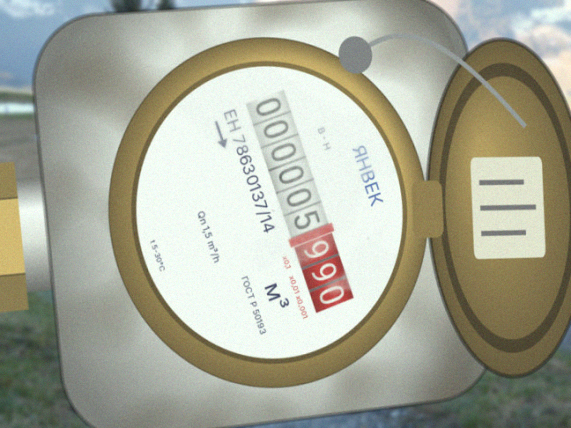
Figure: 5.990m³
